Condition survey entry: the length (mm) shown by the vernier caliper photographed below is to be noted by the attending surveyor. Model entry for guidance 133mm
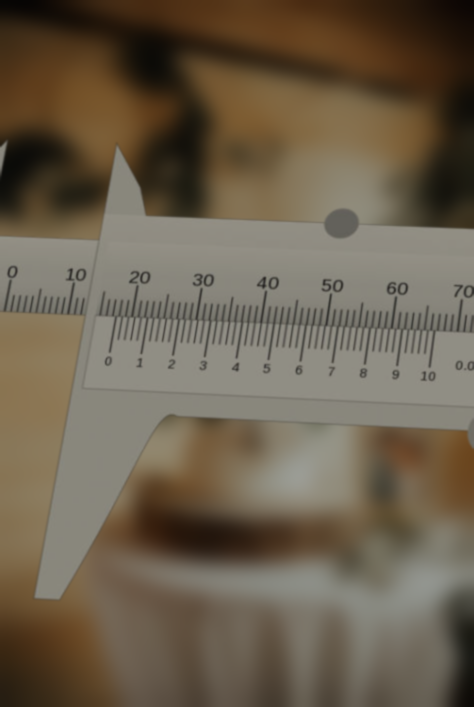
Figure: 17.5mm
